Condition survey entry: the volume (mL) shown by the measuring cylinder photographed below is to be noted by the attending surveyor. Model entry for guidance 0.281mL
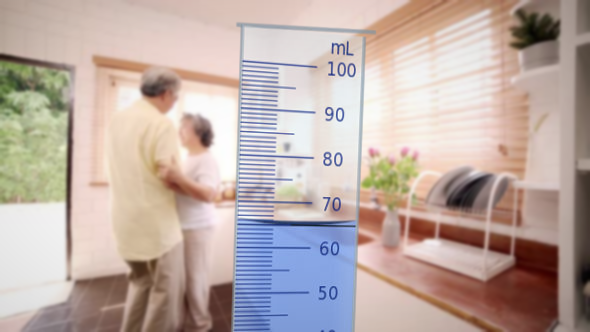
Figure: 65mL
